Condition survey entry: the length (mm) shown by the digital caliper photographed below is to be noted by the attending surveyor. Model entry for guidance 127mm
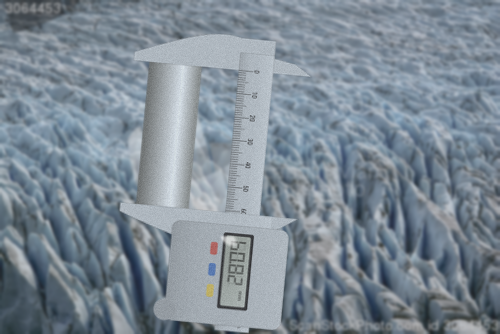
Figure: 60.82mm
